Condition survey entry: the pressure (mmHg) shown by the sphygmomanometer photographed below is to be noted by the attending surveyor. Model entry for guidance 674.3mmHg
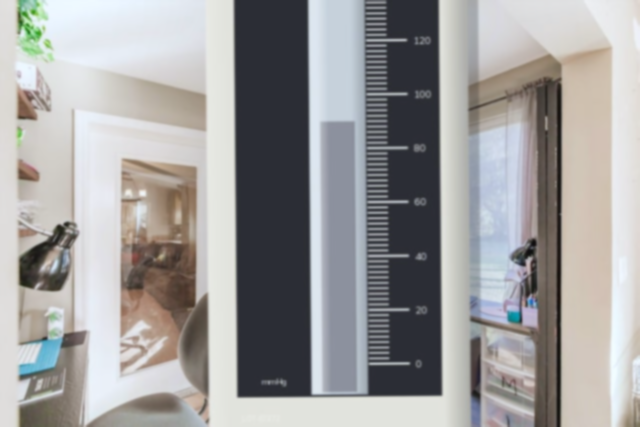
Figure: 90mmHg
